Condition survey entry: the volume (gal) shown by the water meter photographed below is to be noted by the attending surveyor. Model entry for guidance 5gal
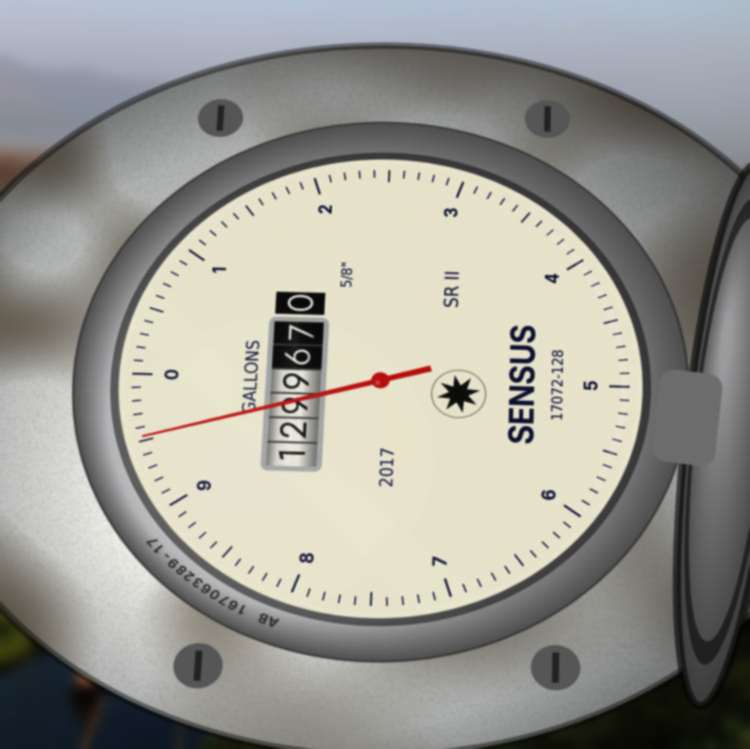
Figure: 1299669.5gal
